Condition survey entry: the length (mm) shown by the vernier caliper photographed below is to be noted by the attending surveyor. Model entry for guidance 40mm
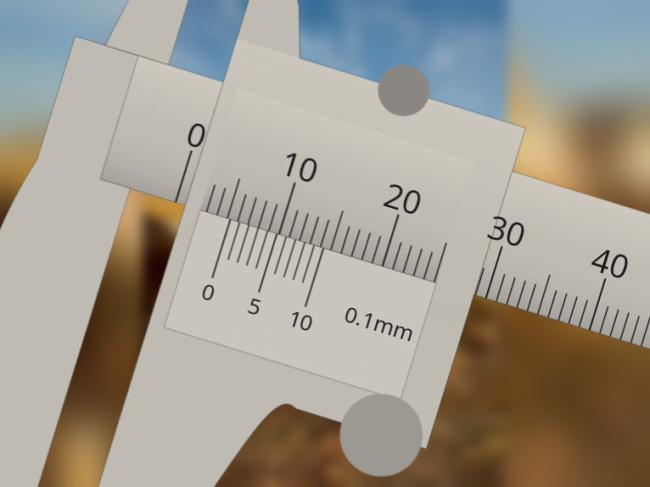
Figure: 5.3mm
